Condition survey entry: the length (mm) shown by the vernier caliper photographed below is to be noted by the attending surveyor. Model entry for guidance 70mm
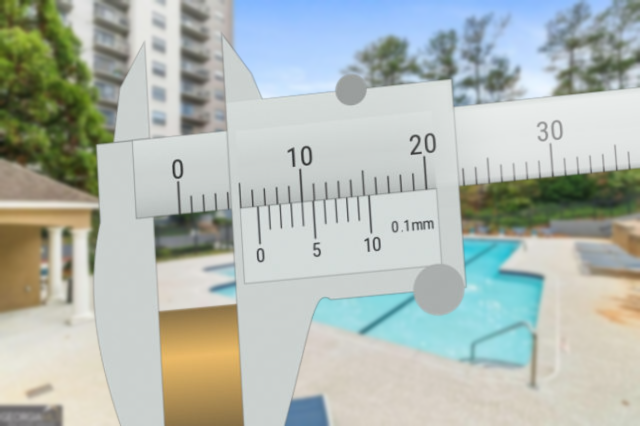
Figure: 6.4mm
